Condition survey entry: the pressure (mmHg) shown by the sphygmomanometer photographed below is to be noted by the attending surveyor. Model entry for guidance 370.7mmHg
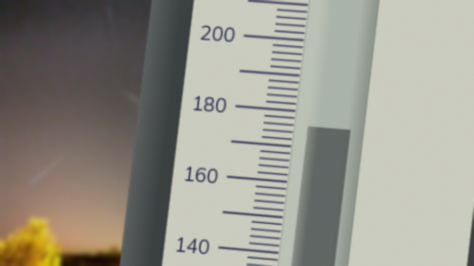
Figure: 176mmHg
